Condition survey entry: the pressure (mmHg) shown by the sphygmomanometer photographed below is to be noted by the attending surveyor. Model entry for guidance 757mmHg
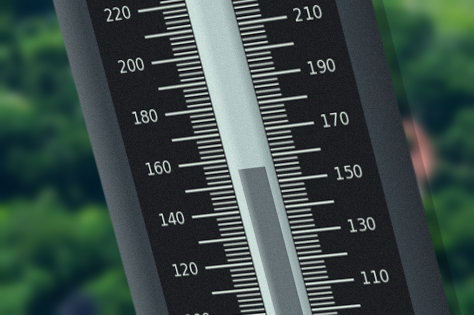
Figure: 156mmHg
